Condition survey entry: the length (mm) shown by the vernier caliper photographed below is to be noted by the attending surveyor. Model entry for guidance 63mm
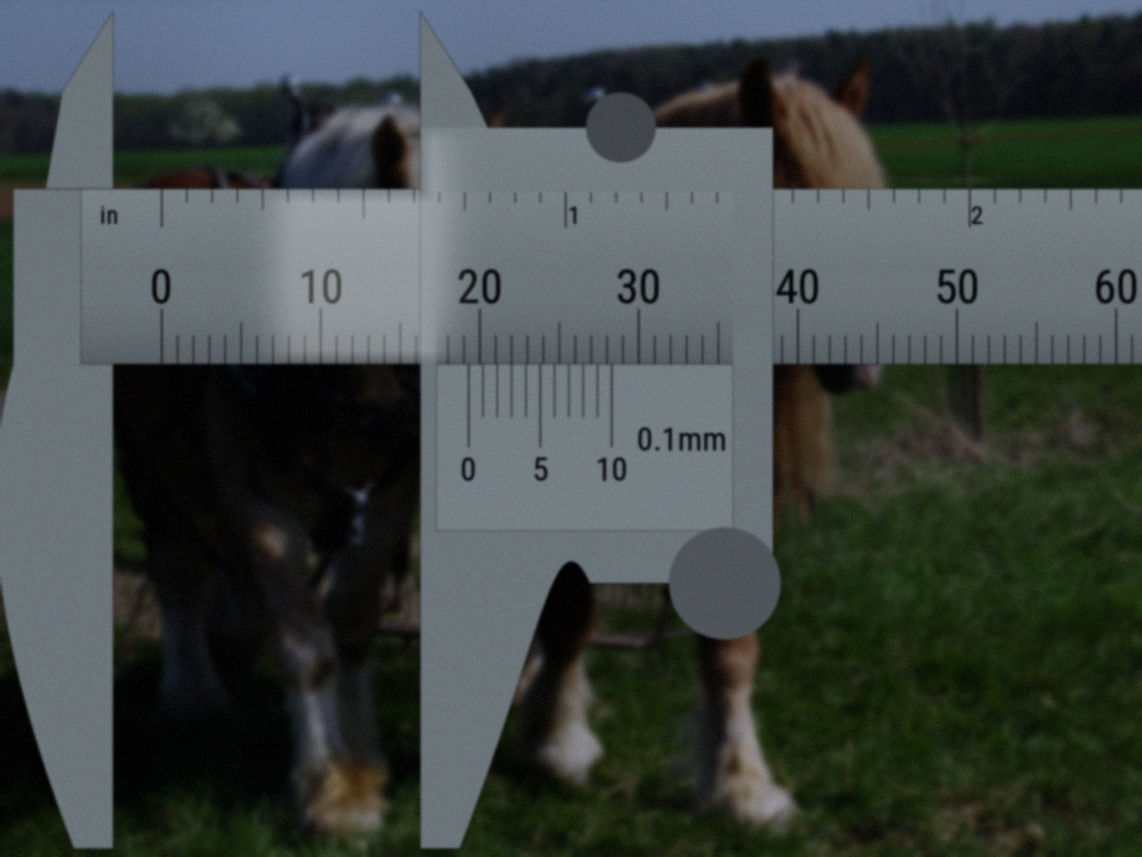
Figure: 19.3mm
